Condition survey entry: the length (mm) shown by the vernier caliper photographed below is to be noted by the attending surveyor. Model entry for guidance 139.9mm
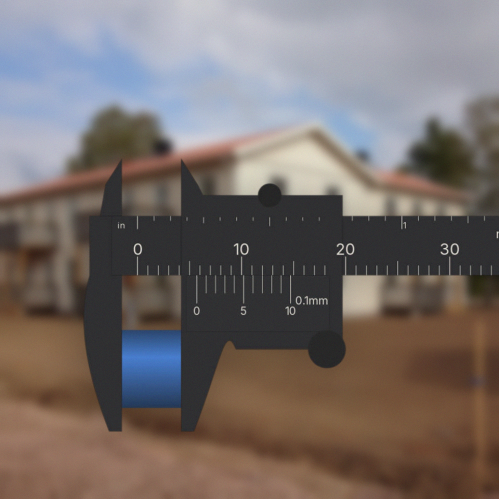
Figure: 5.7mm
